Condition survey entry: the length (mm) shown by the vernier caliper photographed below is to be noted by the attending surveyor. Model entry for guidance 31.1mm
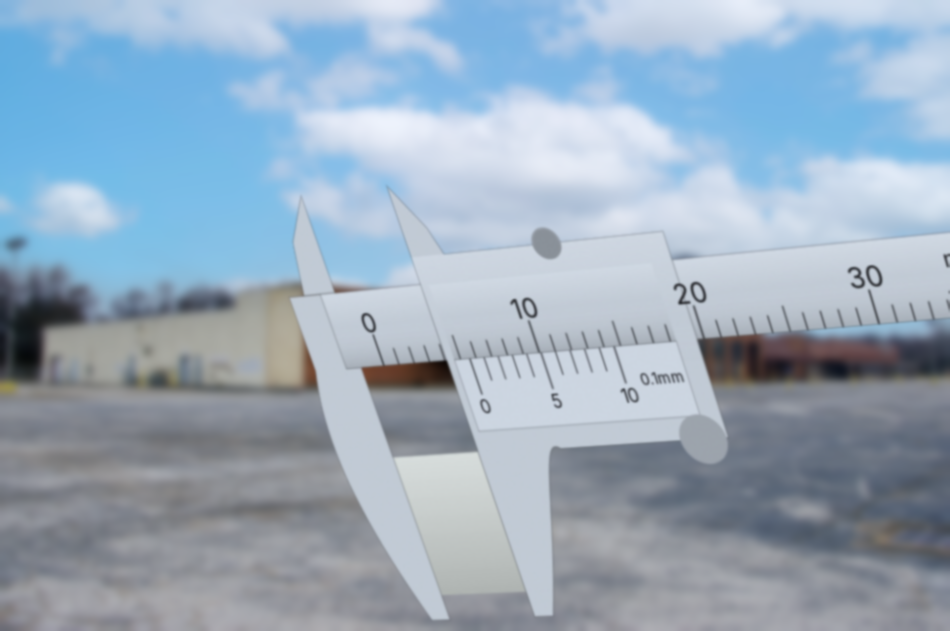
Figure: 5.6mm
